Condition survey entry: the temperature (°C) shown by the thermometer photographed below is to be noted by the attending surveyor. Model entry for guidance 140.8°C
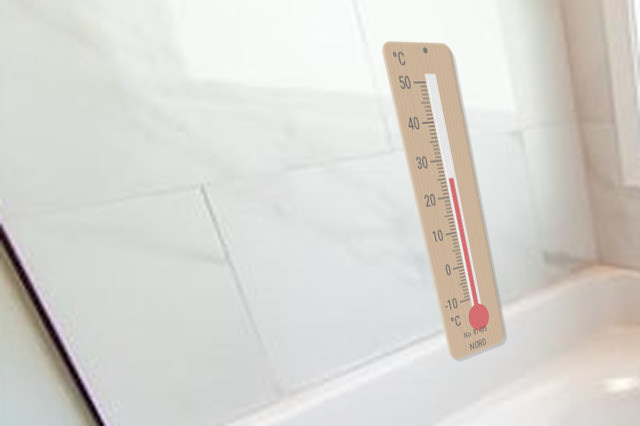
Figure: 25°C
